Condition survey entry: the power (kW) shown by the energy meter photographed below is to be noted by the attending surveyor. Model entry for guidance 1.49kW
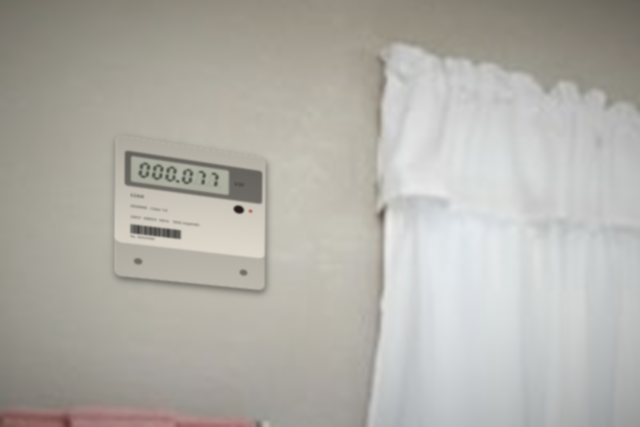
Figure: 0.077kW
